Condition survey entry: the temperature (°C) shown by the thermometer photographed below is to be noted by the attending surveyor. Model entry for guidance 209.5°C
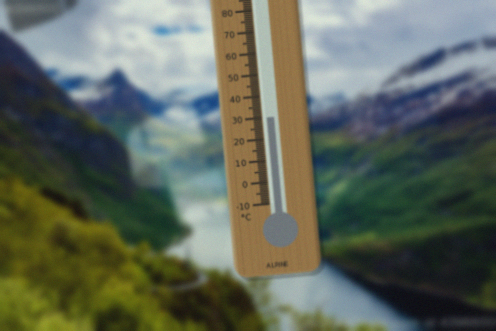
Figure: 30°C
